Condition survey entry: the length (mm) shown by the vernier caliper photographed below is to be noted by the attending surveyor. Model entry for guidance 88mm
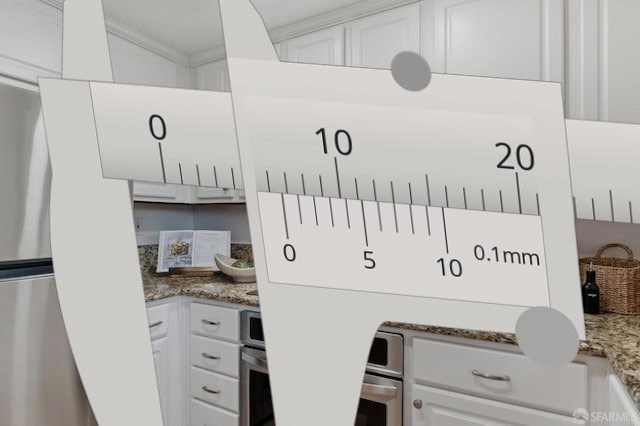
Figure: 6.7mm
